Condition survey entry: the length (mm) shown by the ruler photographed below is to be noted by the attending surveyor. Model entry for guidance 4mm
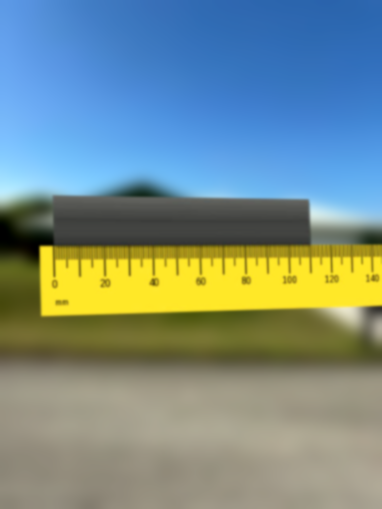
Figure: 110mm
